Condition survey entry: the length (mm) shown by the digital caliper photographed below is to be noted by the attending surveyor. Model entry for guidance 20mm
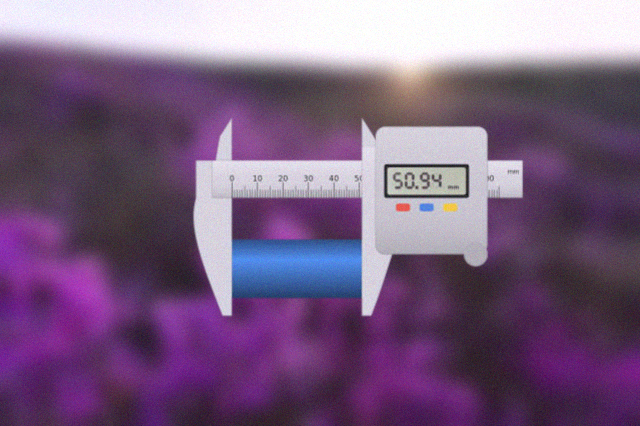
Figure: 50.94mm
